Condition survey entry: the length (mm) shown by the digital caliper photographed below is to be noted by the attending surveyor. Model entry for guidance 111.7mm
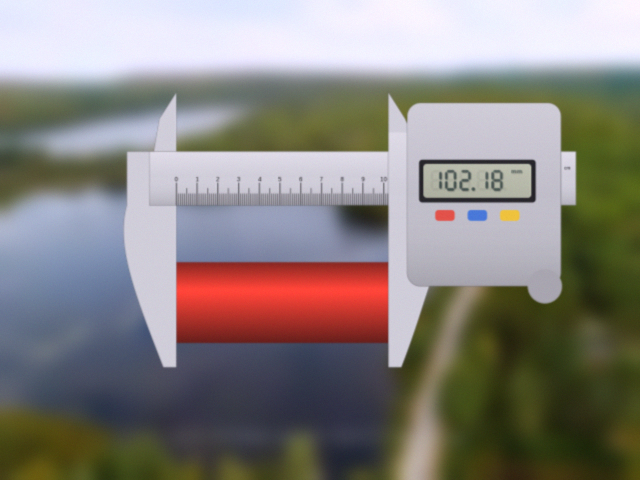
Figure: 102.18mm
